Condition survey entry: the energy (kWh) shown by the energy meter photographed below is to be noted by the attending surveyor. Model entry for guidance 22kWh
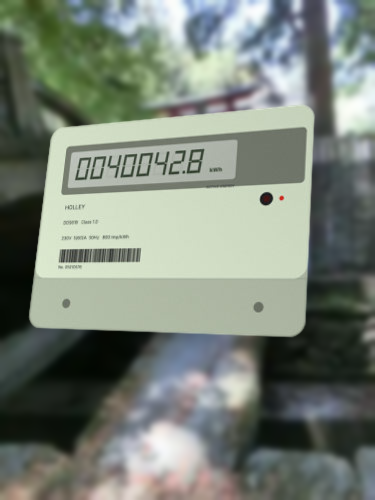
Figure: 40042.8kWh
